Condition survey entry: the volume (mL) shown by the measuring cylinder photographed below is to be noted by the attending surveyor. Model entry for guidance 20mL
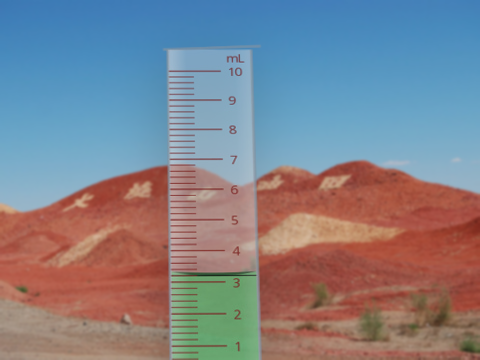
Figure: 3.2mL
